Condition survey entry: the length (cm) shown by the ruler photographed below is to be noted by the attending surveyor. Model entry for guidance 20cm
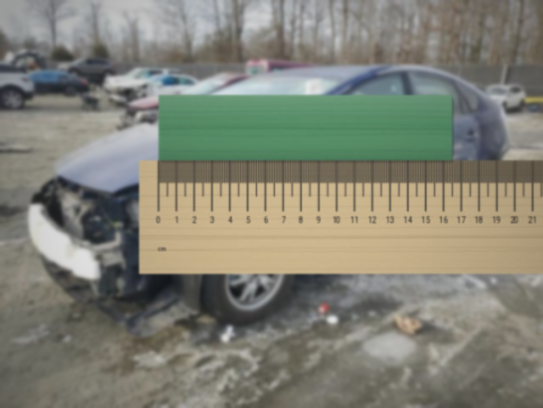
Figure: 16.5cm
